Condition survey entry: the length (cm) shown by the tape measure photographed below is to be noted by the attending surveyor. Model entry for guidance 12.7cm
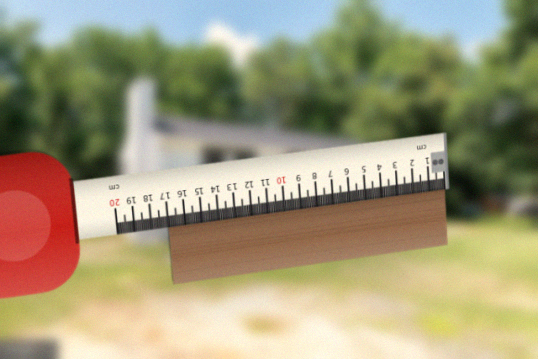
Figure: 17cm
